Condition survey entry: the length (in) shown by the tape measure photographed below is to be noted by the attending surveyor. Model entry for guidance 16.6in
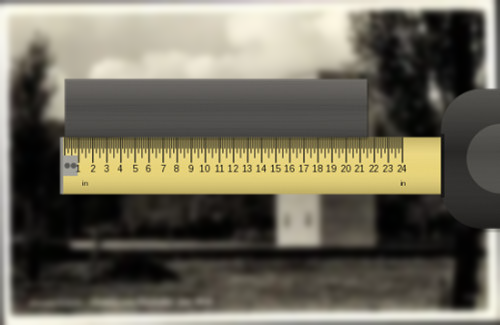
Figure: 21.5in
